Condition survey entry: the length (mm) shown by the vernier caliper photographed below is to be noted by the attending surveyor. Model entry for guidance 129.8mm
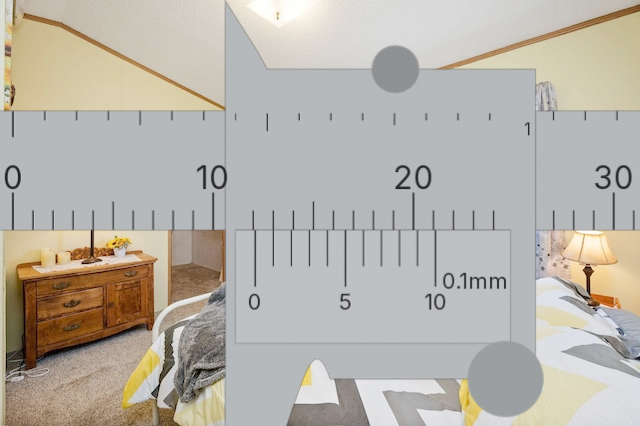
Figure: 12.1mm
